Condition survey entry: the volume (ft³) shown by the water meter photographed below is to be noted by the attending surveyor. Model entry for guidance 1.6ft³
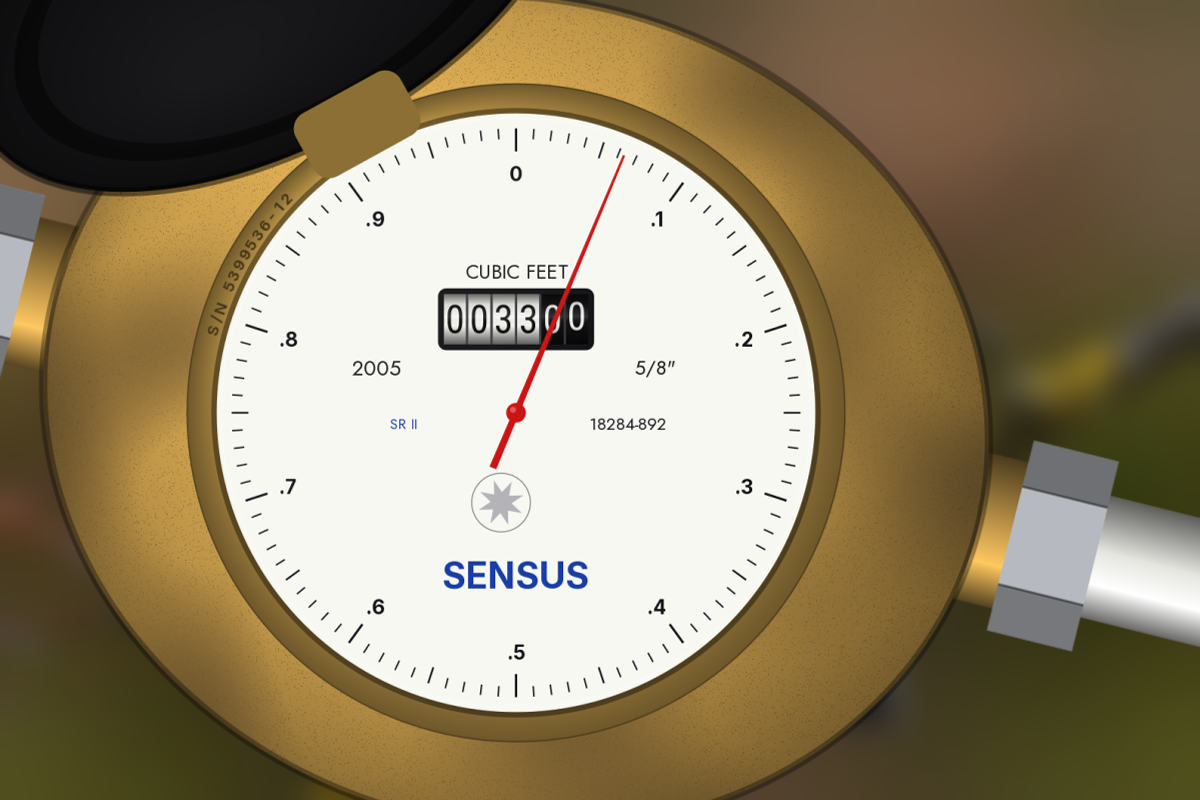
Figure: 3300.06ft³
